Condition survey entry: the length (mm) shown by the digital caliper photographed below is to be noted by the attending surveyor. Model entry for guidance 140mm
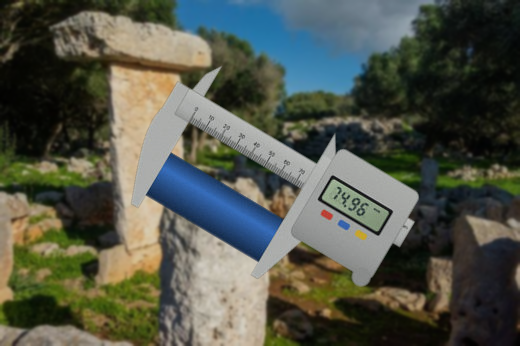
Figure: 74.96mm
